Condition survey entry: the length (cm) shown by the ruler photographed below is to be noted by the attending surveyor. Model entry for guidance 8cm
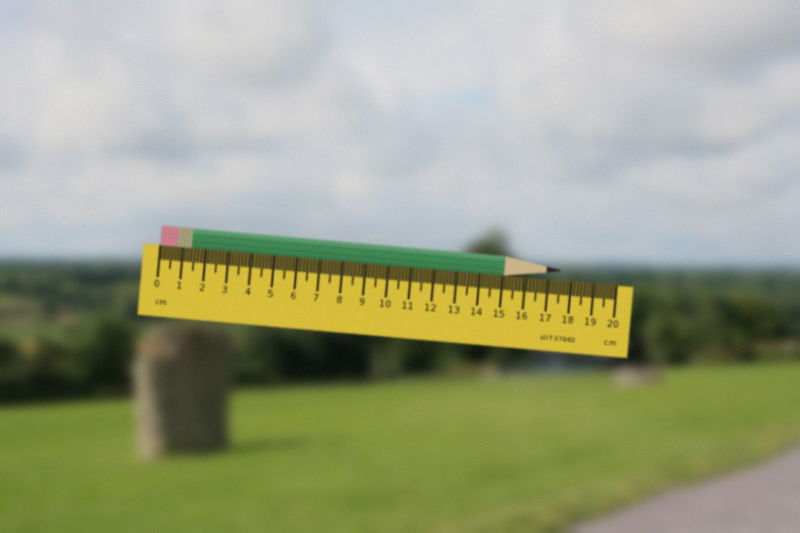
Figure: 17.5cm
